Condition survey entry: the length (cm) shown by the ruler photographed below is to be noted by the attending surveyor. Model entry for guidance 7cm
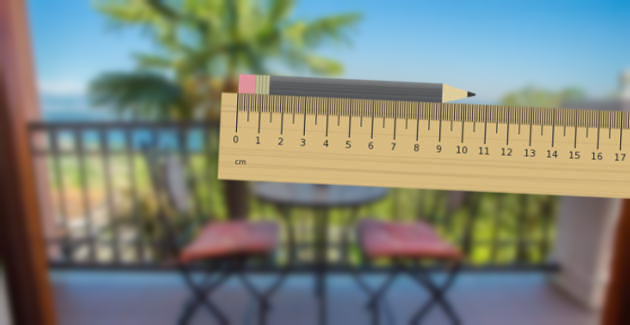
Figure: 10.5cm
